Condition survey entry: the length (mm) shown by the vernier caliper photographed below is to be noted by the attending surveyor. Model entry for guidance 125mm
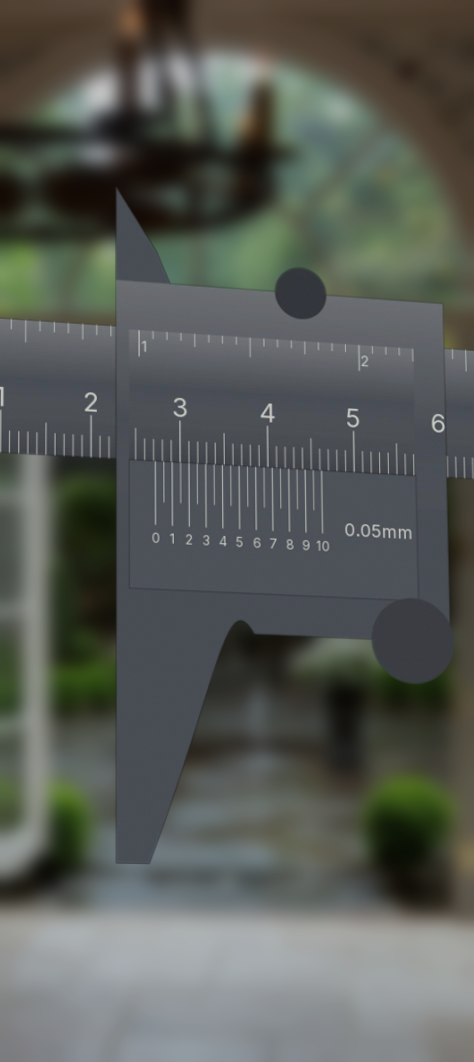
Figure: 27.2mm
